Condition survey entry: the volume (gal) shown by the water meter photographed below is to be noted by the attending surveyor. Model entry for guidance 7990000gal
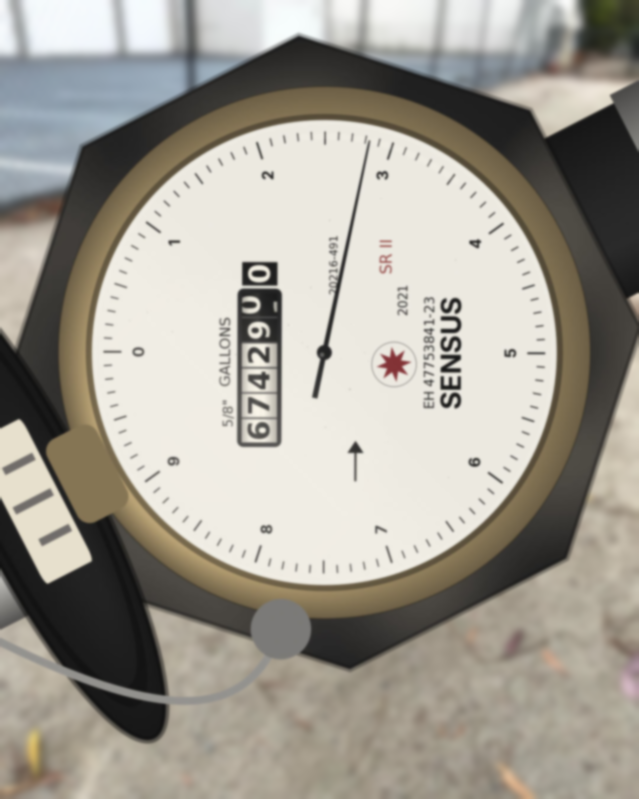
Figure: 6742902.8gal
